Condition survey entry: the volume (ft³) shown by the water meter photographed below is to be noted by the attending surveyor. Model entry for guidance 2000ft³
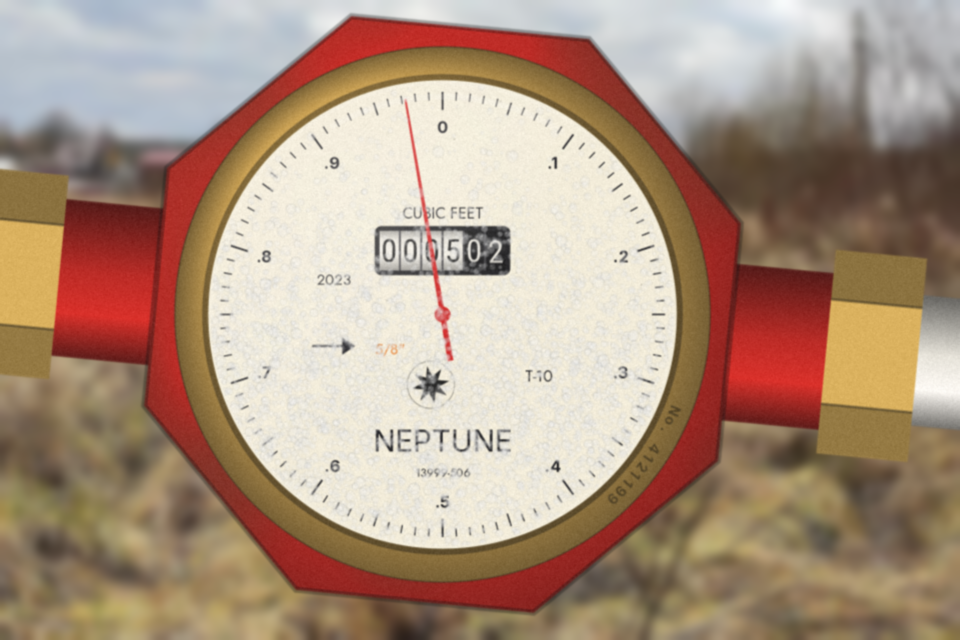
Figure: 501.97ft³
